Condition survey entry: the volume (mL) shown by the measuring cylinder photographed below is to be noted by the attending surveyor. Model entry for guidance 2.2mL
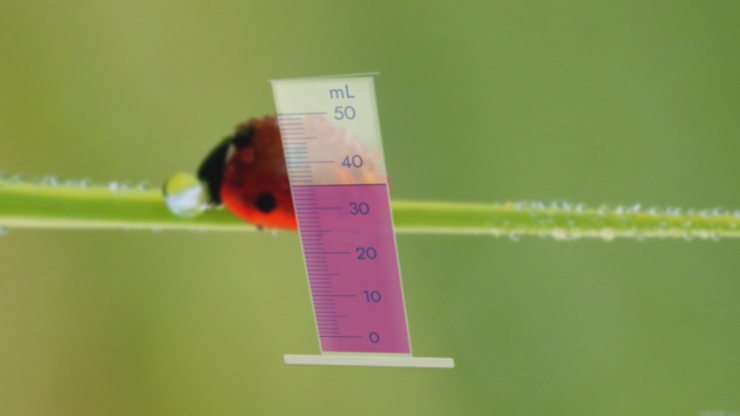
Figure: 35mL
